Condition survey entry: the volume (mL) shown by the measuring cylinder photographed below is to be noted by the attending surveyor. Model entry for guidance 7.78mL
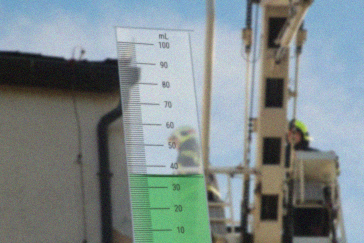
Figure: 35mL
